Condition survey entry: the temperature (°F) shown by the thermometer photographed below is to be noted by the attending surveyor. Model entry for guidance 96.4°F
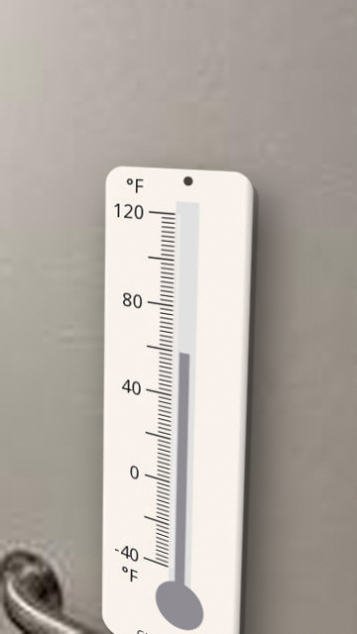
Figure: 60°F
